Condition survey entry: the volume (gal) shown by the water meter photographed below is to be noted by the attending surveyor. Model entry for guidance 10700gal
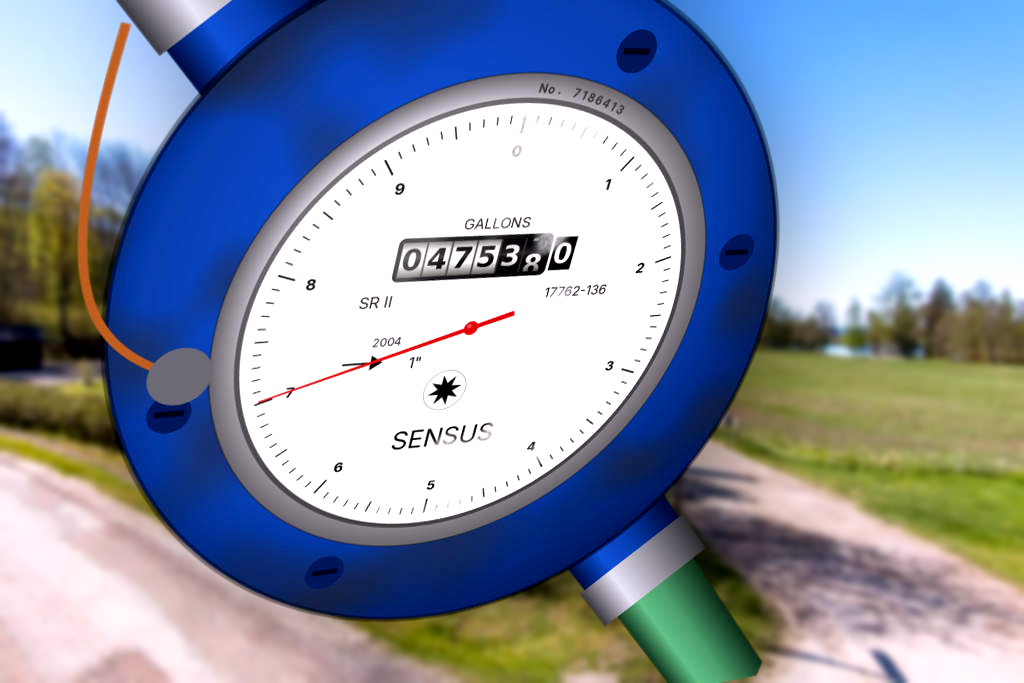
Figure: 475377.0gal
